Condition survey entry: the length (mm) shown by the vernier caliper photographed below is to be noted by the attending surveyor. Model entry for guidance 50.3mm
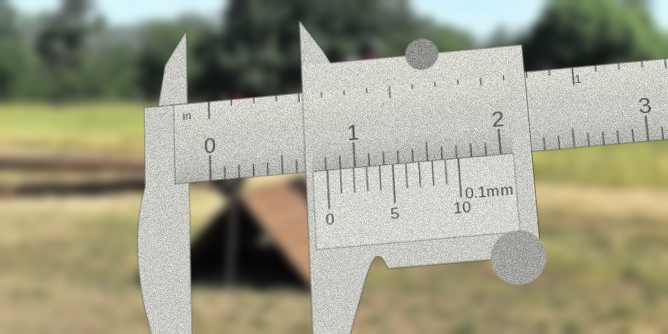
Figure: 8.1mm
